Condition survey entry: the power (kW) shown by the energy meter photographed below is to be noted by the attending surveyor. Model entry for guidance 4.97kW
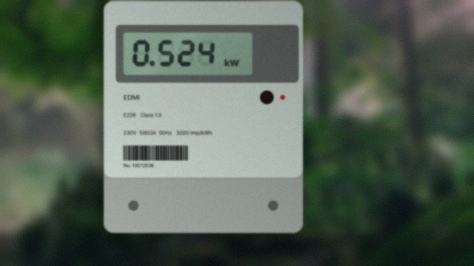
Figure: 0.524kW
